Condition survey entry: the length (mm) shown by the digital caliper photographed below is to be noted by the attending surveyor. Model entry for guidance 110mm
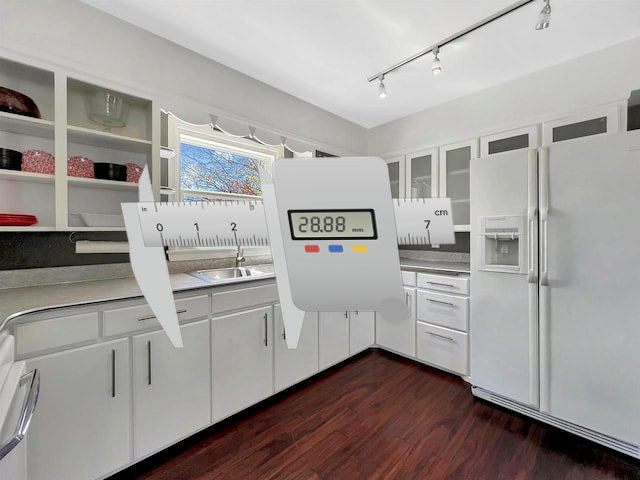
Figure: 28.88mm
